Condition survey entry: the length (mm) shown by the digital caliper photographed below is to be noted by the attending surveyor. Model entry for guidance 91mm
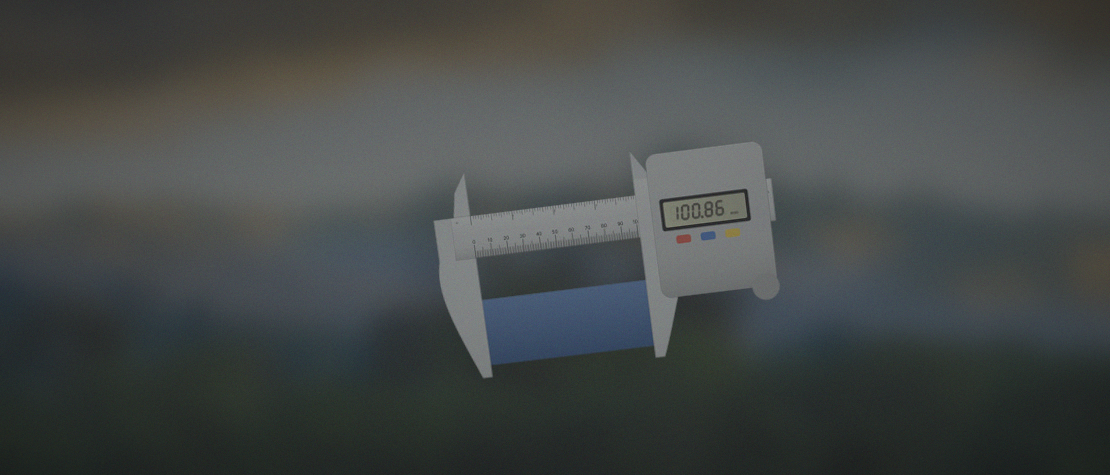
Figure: 100.86mm
